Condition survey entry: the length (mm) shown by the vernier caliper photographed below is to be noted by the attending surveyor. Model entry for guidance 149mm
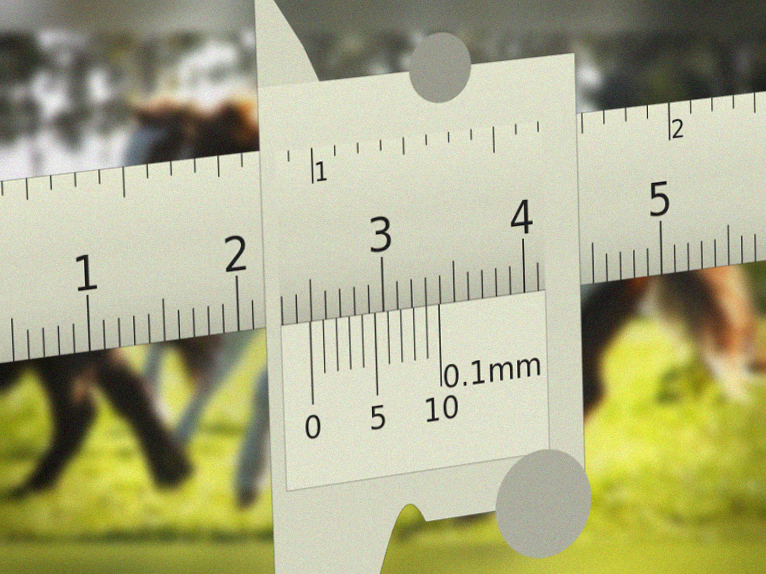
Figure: 24.9mm
